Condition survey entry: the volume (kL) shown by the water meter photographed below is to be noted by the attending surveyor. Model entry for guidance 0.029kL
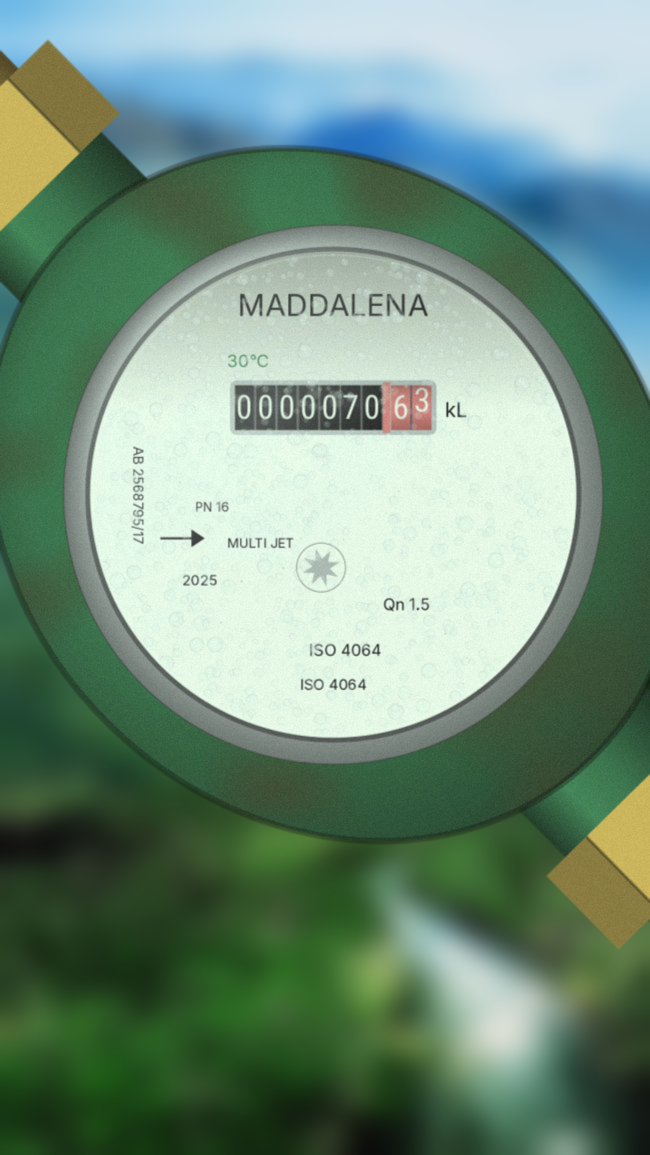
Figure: 70.63kL
